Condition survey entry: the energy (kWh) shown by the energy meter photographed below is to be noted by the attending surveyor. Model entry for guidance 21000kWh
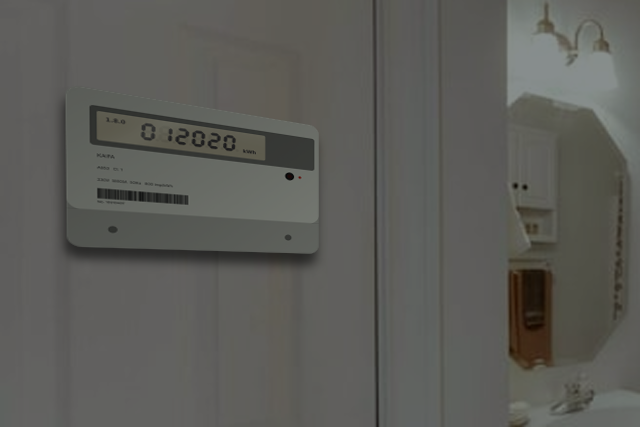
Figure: 12020kWh
